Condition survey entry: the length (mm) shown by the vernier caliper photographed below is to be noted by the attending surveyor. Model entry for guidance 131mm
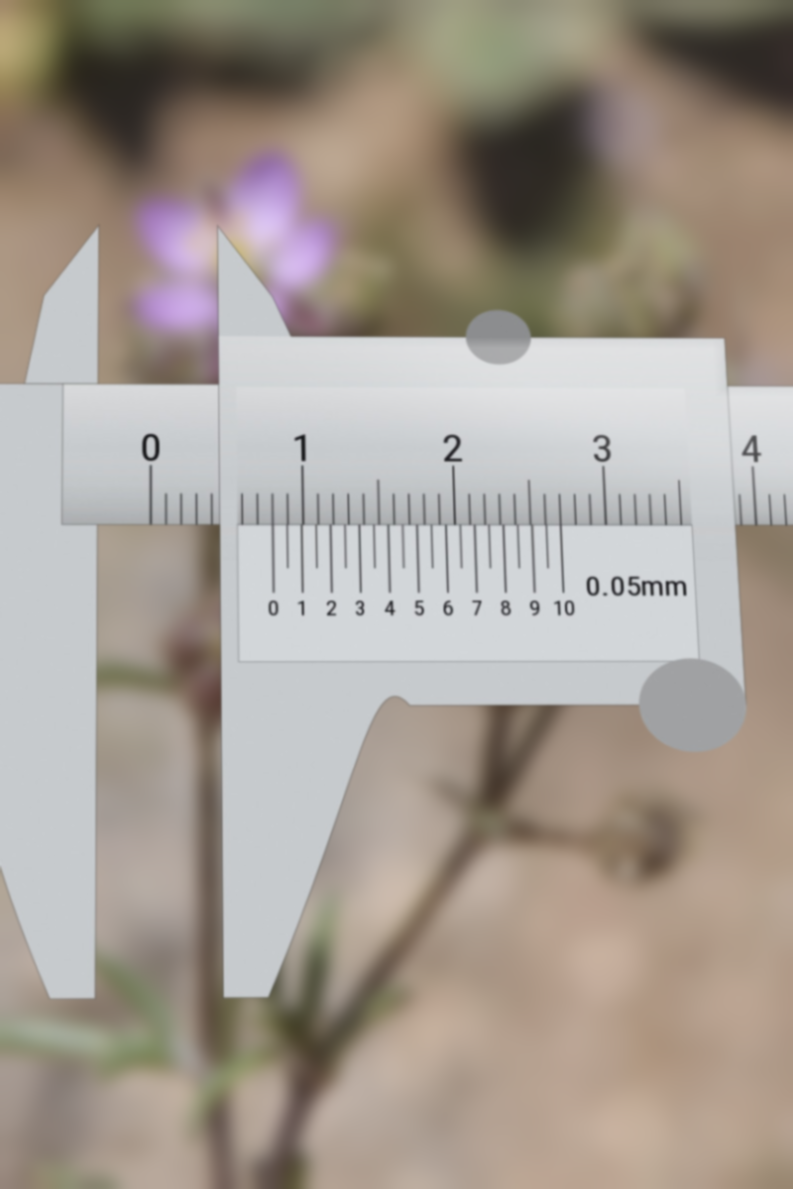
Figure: 8.0mm
